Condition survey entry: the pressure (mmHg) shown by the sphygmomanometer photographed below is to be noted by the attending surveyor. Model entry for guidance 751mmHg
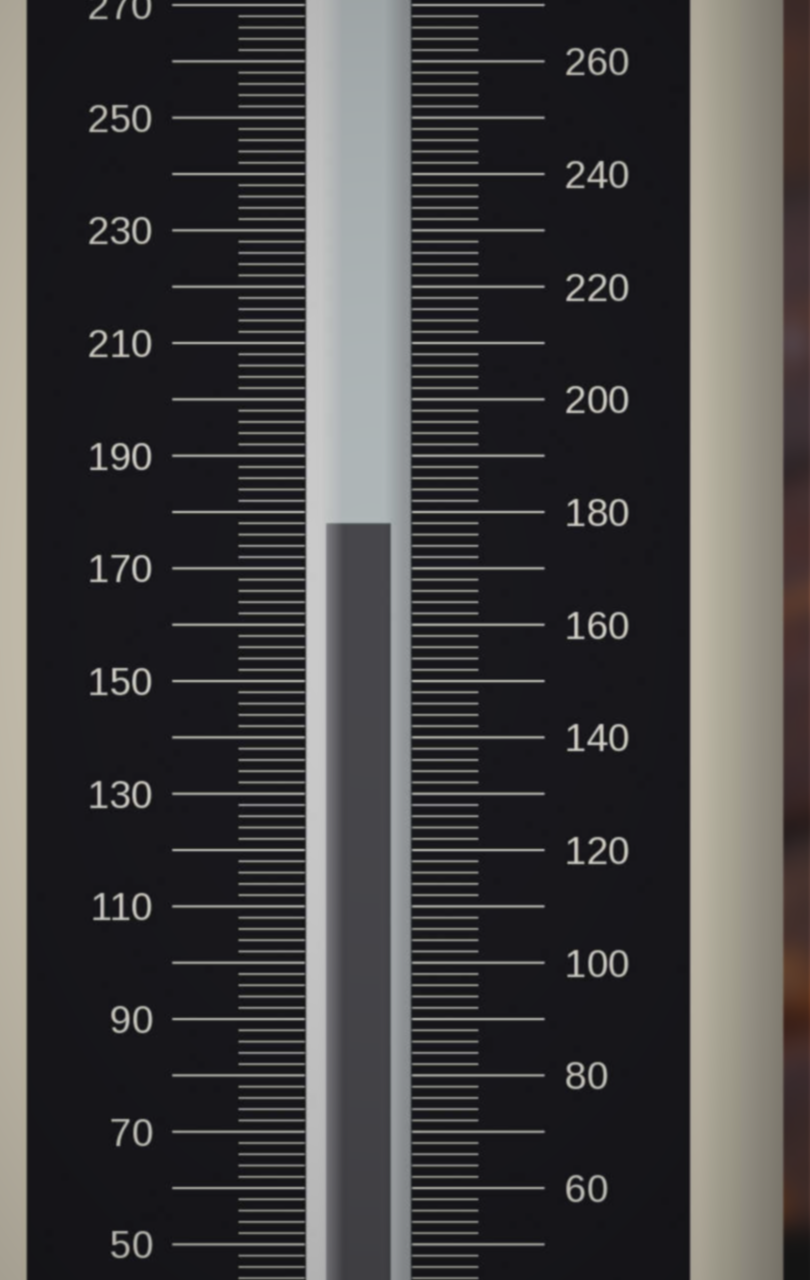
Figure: 178mmHg
